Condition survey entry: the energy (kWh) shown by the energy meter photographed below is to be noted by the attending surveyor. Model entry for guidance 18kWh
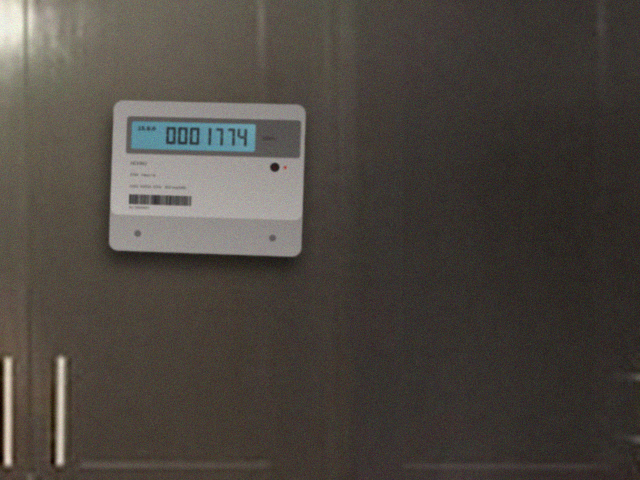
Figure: 1774kWh
